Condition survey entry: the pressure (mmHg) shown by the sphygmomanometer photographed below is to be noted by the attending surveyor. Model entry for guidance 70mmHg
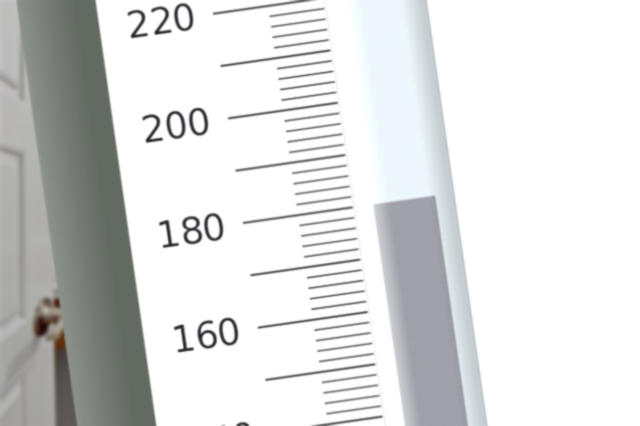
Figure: 180mmHg
